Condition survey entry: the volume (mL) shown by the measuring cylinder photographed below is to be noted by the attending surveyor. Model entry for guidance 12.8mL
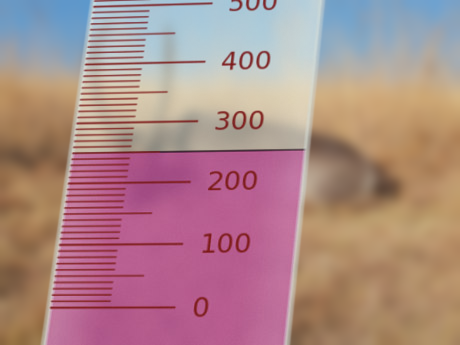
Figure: 250mL
